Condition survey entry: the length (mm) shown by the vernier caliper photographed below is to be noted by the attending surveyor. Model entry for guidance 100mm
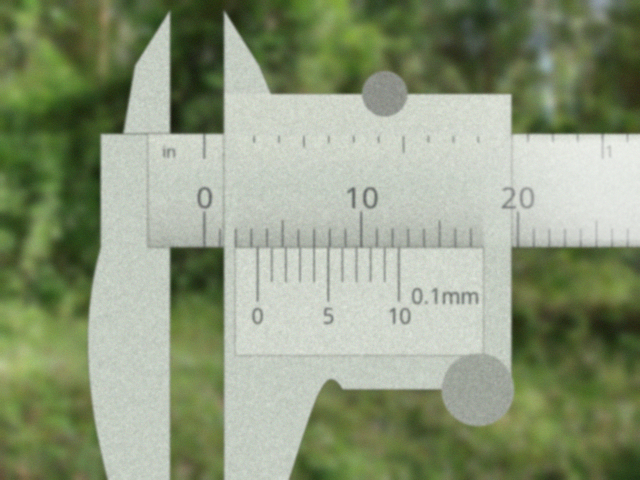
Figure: 3.4mm
